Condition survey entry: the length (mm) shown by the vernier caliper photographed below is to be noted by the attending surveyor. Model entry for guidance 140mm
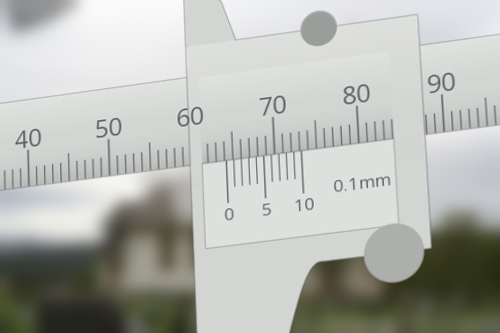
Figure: 64.2mm
